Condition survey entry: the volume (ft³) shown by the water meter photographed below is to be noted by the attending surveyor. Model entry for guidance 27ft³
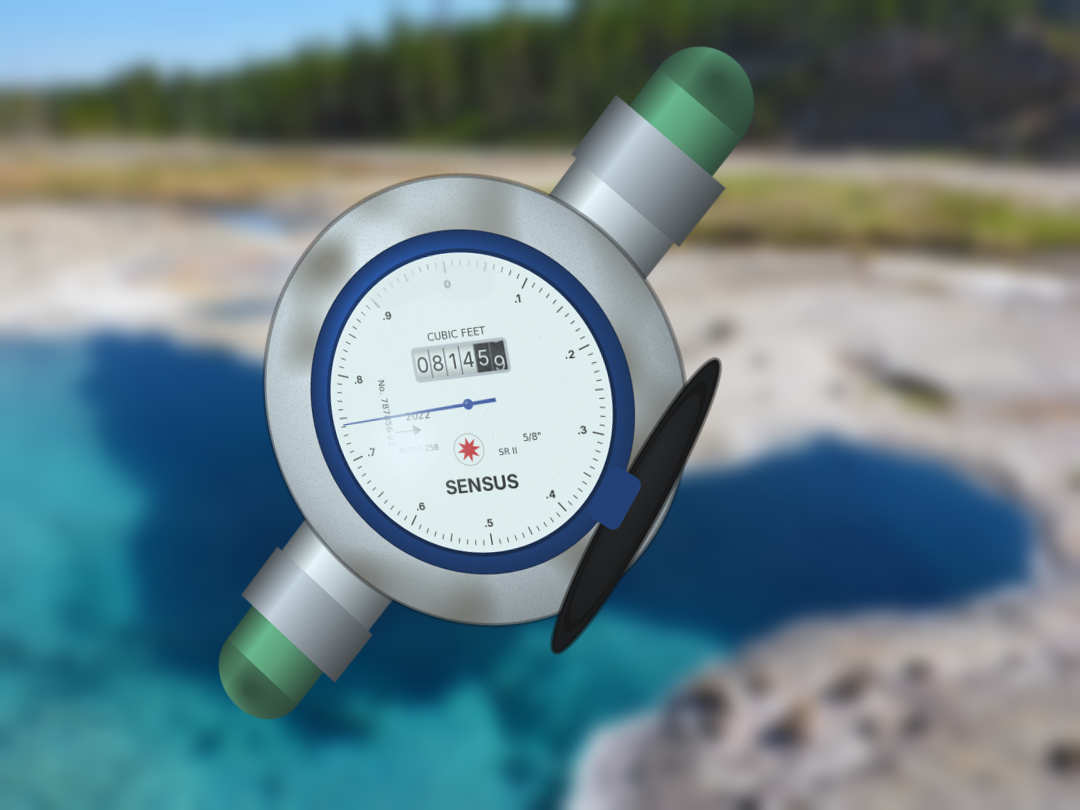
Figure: 81458.74ft³
